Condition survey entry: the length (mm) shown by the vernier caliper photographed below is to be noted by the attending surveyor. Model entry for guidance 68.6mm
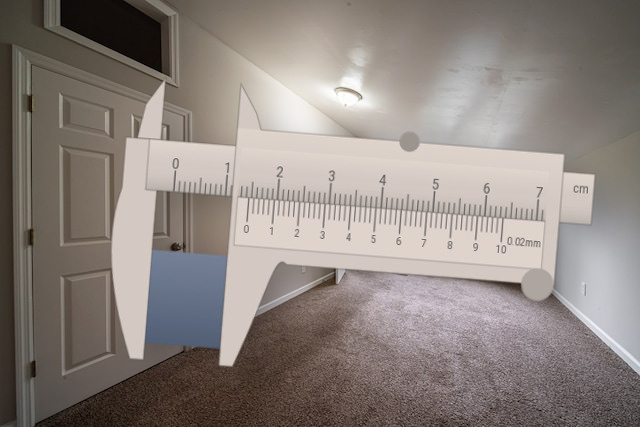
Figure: 14.5mm
